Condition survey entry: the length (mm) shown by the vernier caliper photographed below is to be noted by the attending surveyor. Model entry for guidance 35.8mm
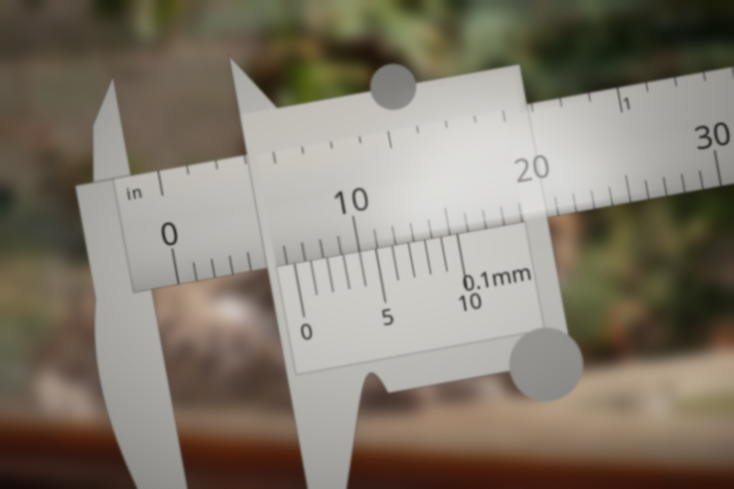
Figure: 6.4mm
